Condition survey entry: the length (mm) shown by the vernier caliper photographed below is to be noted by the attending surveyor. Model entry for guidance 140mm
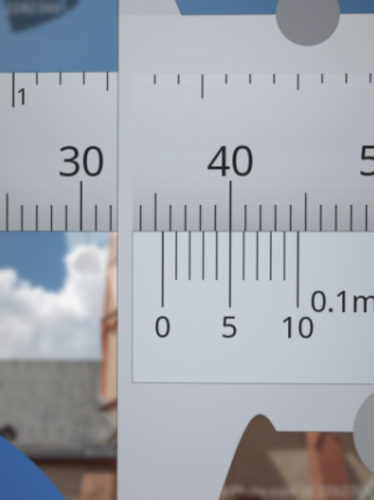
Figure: 35.5mm
